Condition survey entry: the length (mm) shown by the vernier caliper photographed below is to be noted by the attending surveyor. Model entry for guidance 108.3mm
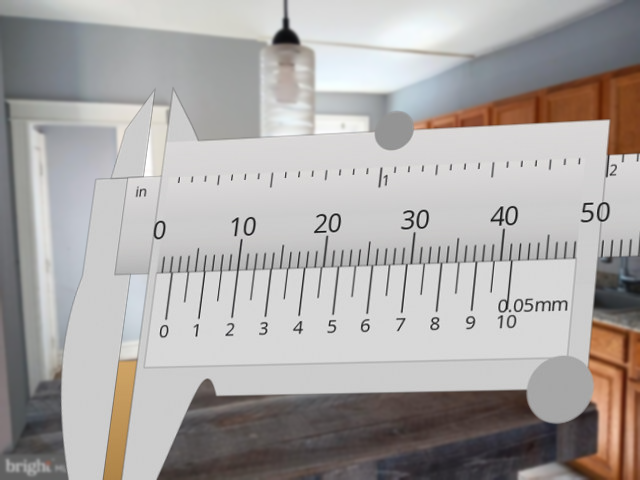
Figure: 2.2mm
